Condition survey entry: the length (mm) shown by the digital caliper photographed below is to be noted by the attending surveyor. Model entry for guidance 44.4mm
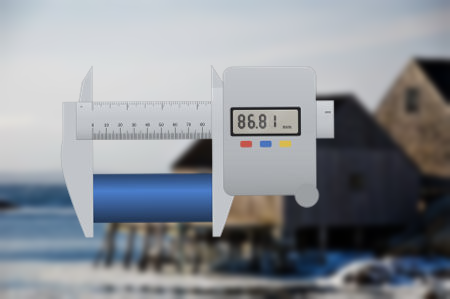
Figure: 86.81mm
